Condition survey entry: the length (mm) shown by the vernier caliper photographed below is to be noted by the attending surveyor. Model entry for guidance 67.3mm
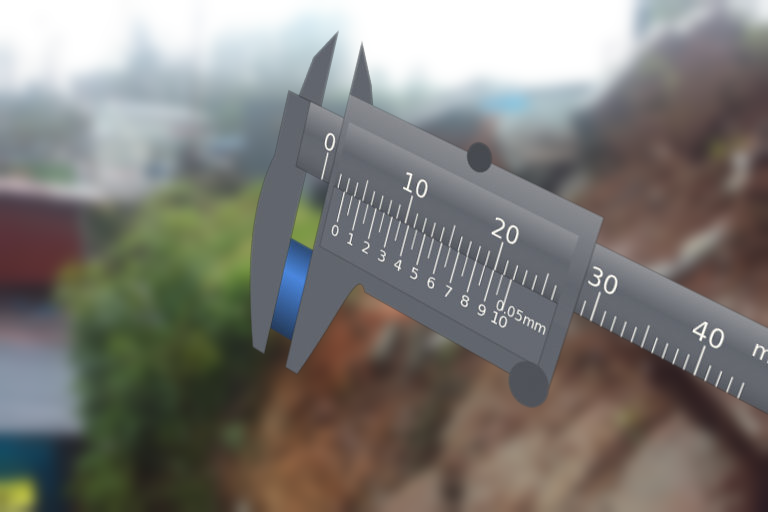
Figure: 2.8mm
